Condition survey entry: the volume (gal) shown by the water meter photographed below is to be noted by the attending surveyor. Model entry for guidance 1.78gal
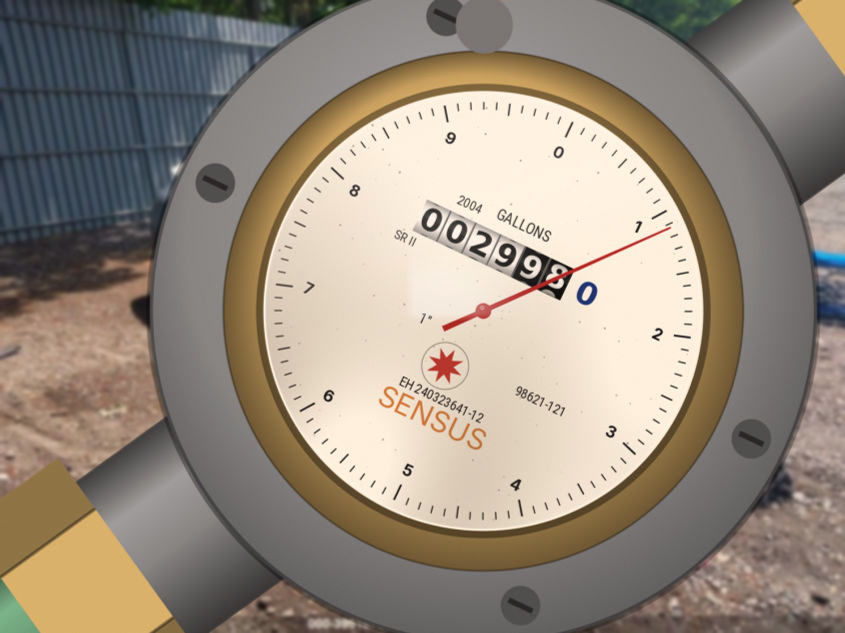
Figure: 29981.1gal
